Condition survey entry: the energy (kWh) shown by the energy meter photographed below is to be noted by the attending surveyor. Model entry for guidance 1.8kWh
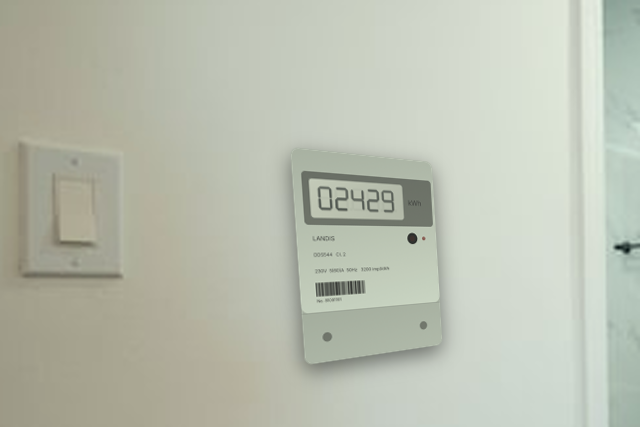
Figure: 2429kWh
